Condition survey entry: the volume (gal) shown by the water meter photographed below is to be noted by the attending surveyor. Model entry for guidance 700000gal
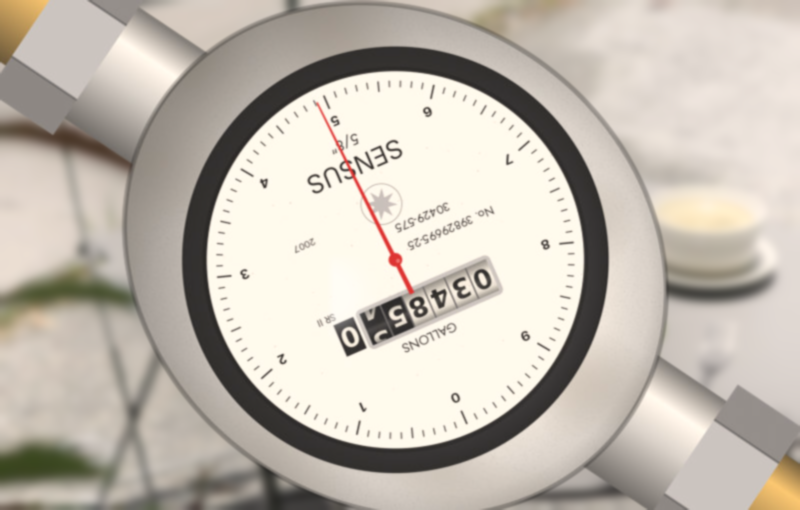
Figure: 348534.9gal
